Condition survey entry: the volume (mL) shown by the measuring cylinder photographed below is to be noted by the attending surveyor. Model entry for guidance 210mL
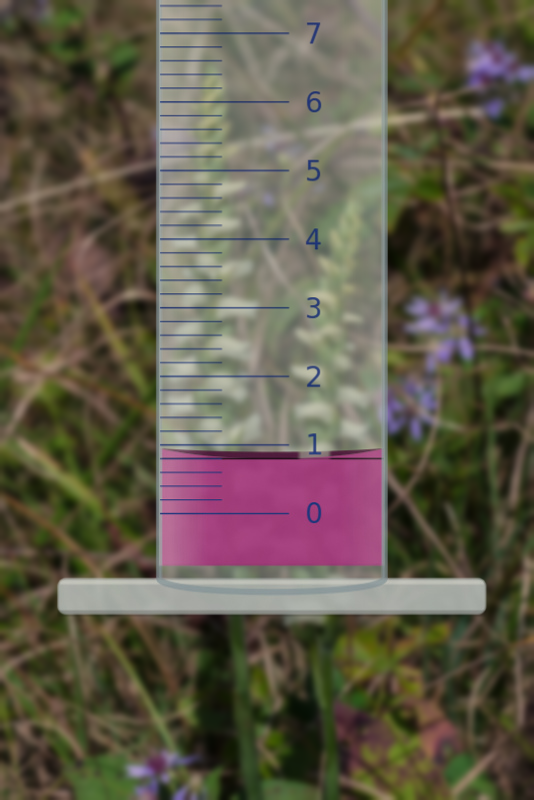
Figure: 0.8mL
